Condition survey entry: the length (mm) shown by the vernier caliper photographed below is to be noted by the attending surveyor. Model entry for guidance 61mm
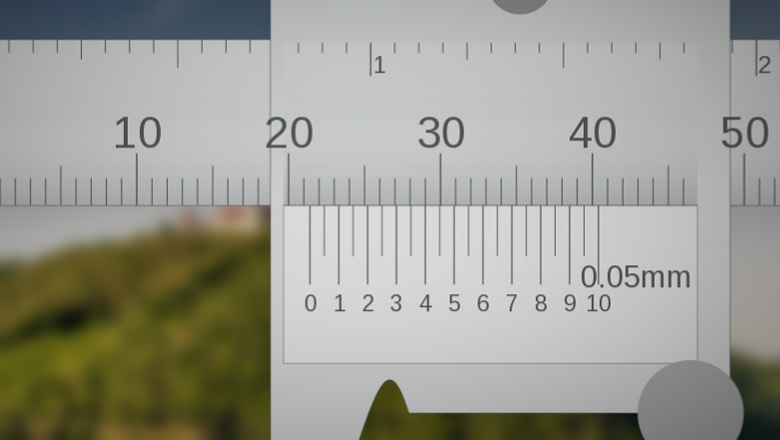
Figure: 21.4mm
